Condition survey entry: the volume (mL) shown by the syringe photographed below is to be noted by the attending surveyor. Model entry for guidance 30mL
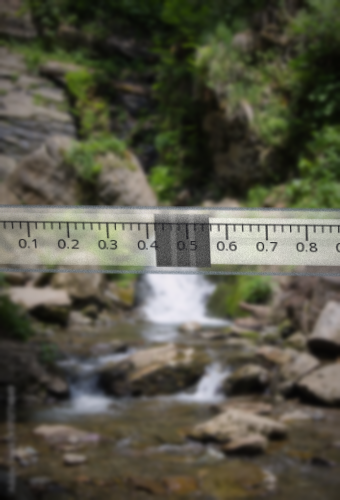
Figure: 0.42mL
